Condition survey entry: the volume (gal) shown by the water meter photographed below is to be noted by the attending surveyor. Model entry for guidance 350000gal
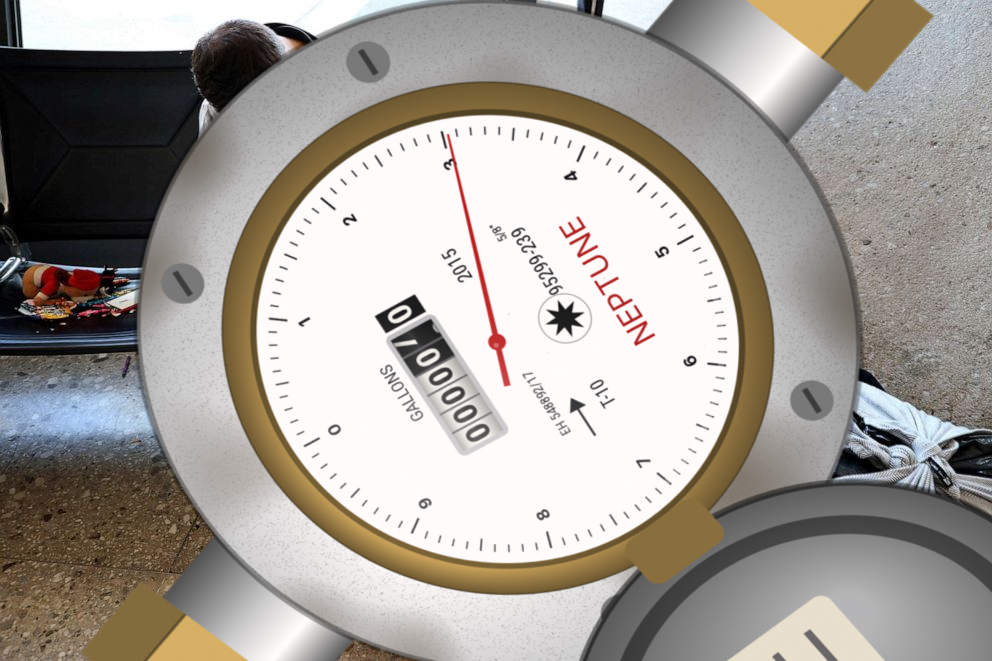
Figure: 73.0gal
